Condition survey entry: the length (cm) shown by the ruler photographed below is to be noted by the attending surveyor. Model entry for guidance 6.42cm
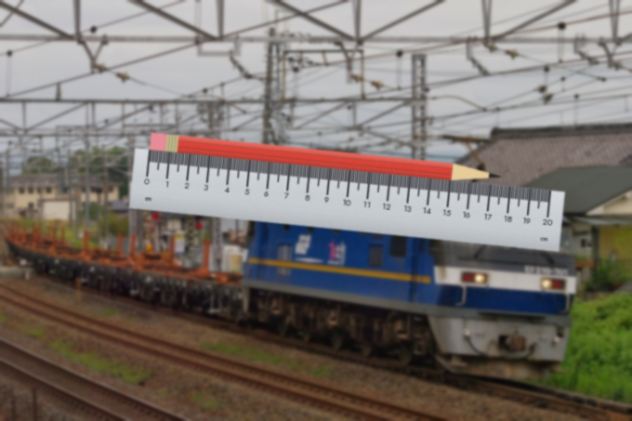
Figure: 17.5cm
